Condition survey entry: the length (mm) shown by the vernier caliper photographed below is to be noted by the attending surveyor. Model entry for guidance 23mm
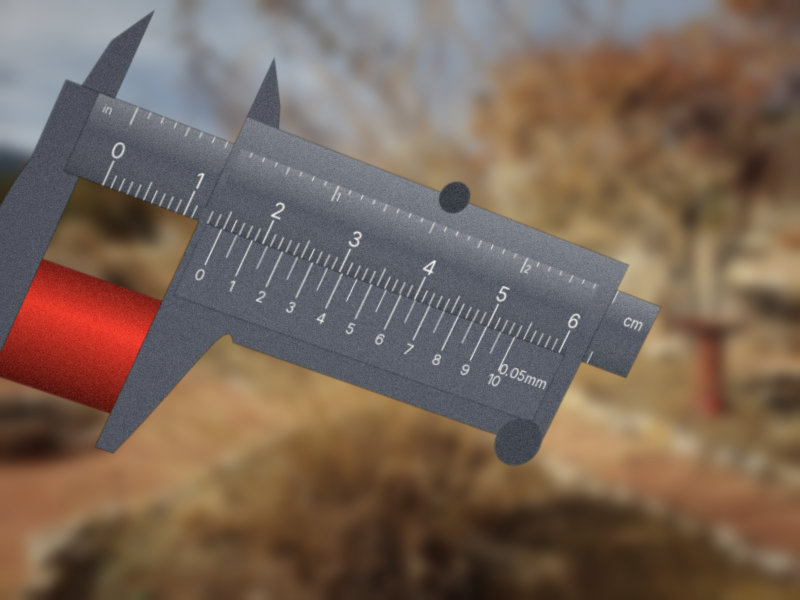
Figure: 14.8mm
